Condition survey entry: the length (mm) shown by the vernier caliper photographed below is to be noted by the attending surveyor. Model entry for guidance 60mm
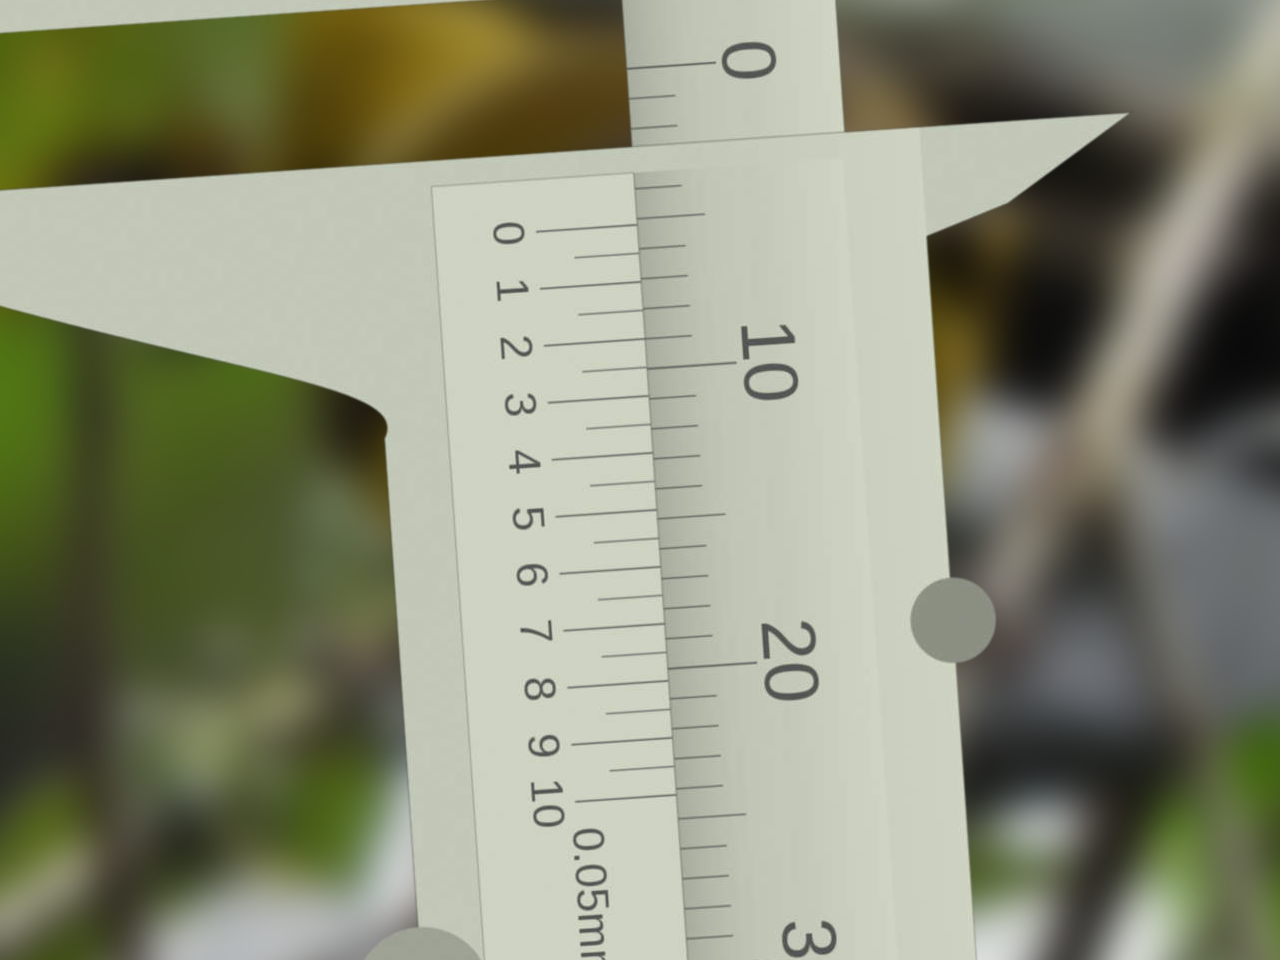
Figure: 5.20mm
